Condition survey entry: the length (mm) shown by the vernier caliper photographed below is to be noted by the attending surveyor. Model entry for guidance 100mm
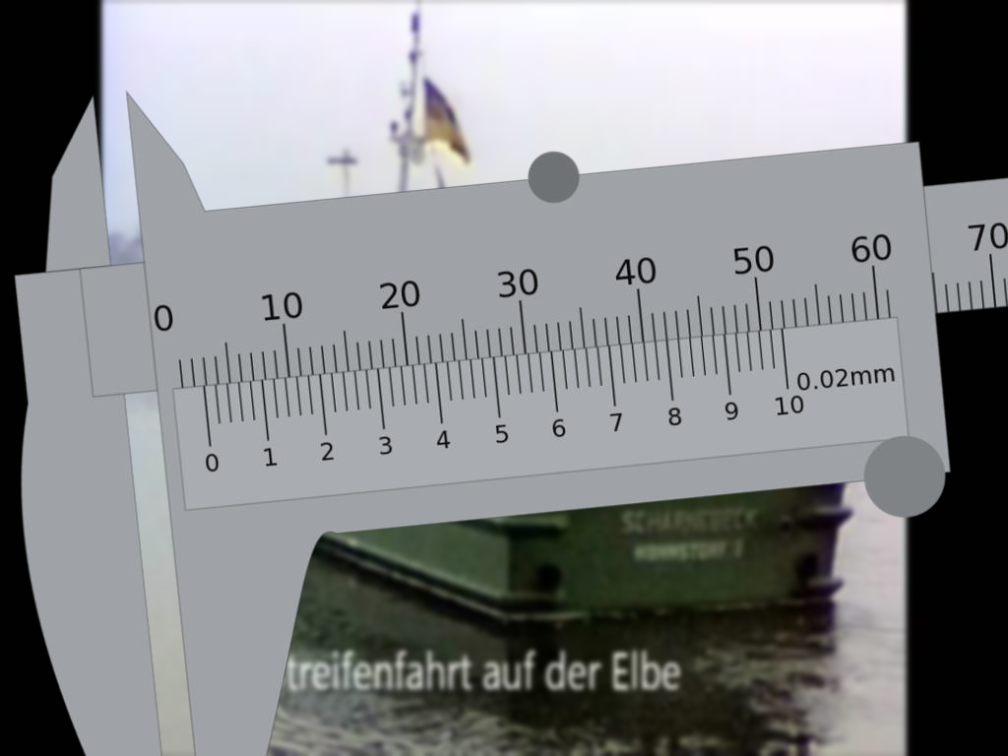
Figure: 2.8mm
